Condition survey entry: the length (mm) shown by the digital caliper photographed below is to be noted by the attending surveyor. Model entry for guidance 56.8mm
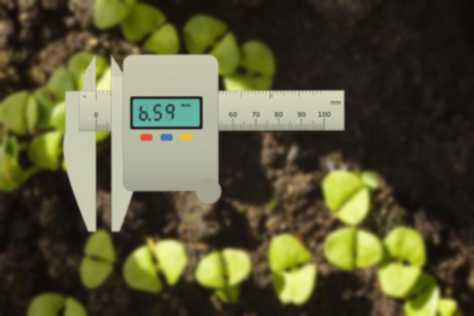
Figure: 6.59mm
